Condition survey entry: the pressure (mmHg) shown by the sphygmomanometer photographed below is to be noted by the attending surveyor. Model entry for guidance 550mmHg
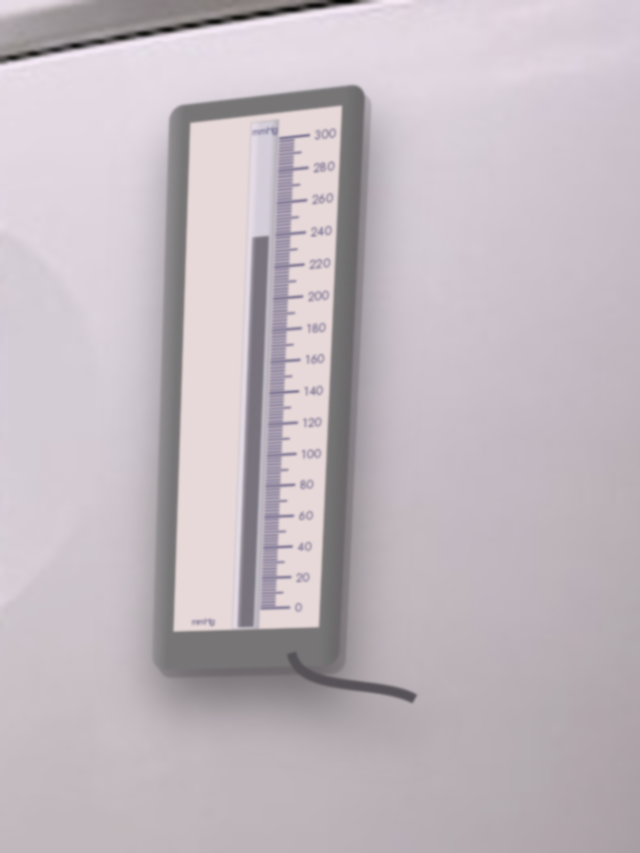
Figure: 240mmHg
